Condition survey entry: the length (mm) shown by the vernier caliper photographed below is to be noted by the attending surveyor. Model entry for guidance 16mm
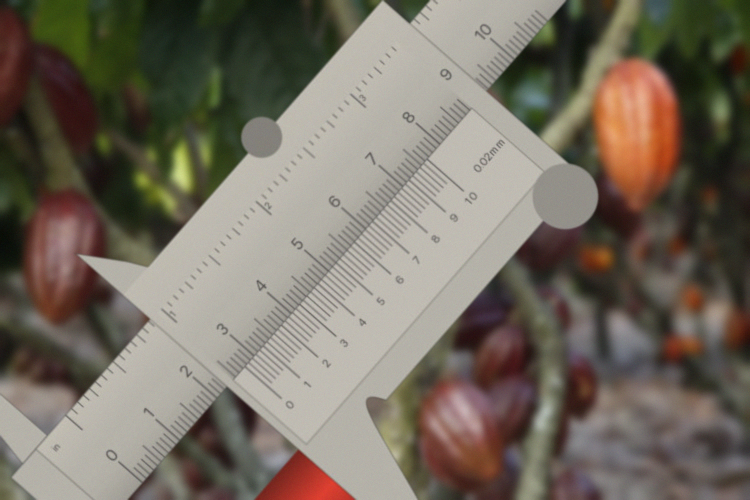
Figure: 27.5mm
